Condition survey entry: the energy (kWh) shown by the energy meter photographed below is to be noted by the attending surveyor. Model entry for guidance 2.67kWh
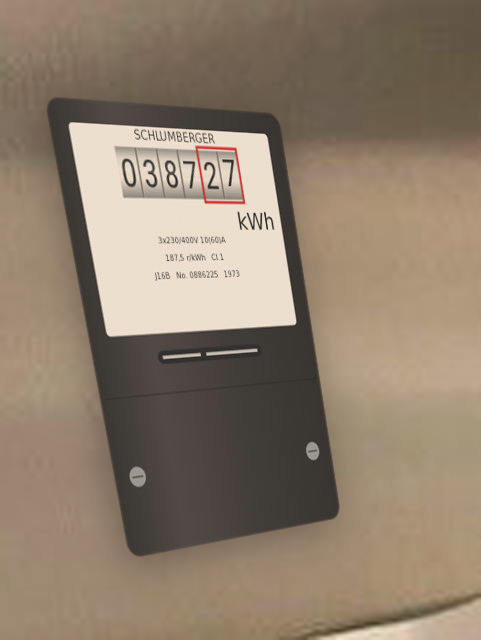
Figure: 387.27kWh
